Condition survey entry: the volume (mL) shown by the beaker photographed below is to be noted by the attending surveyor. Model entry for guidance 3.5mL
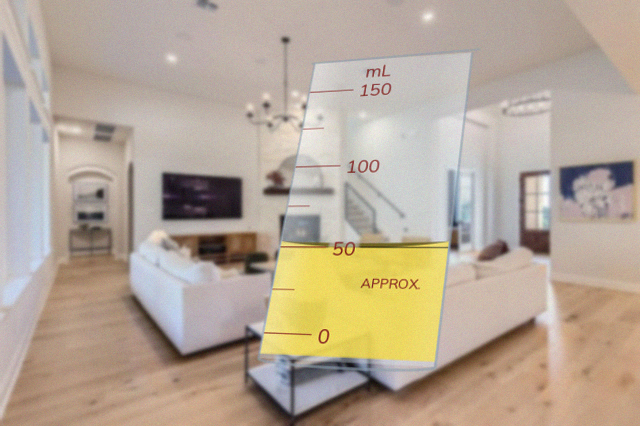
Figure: 50mL
